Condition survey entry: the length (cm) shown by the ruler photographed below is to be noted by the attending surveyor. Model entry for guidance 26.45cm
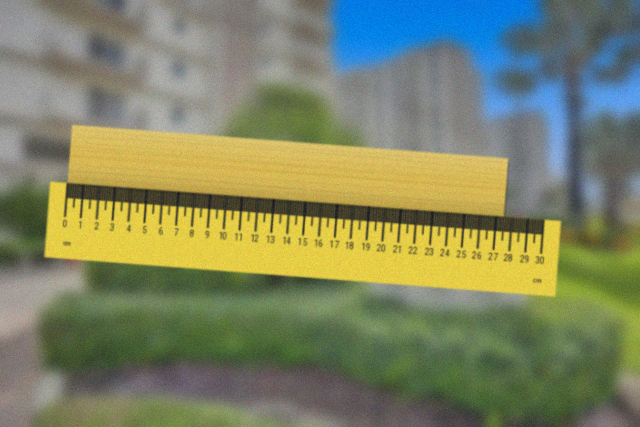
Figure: 27.5cm
